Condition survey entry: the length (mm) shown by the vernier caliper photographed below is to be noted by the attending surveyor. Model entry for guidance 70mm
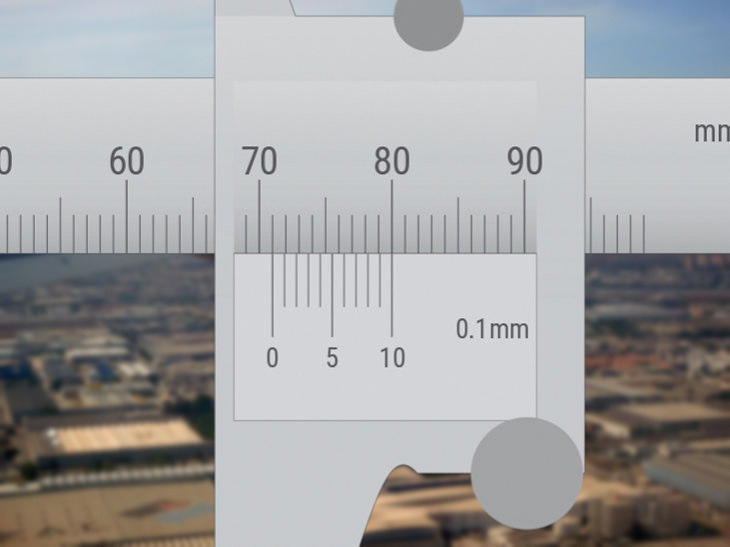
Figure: 71.0mm
